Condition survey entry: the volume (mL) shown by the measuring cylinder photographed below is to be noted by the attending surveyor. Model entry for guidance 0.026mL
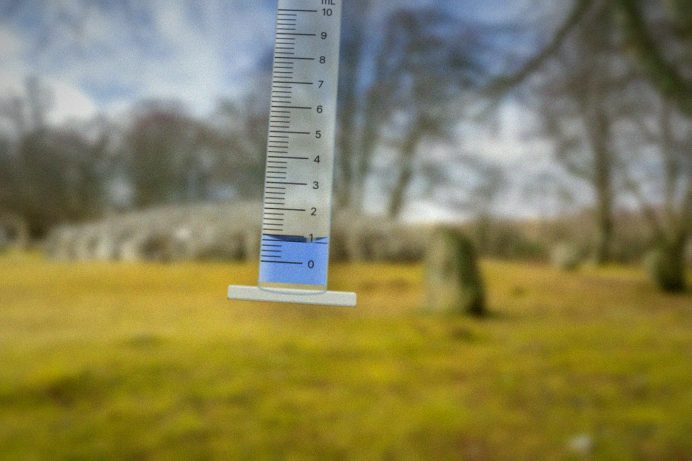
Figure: 0.8mL
